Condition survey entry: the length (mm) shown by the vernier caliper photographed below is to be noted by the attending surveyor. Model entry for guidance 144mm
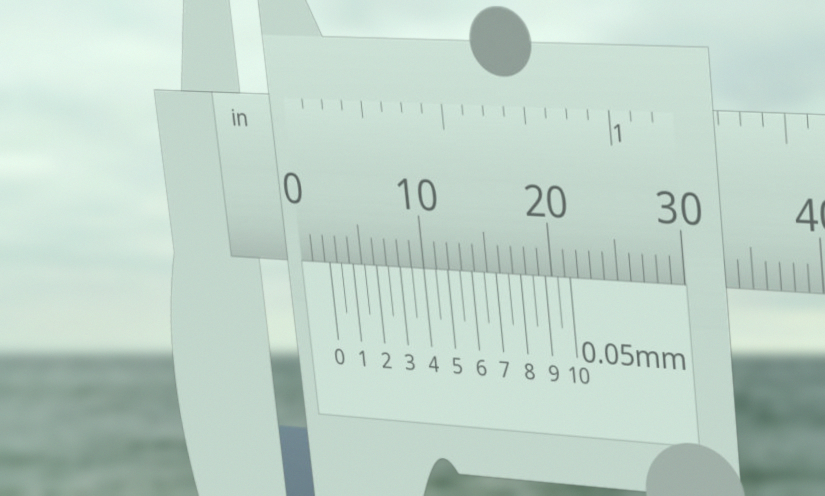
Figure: 2.4mm
